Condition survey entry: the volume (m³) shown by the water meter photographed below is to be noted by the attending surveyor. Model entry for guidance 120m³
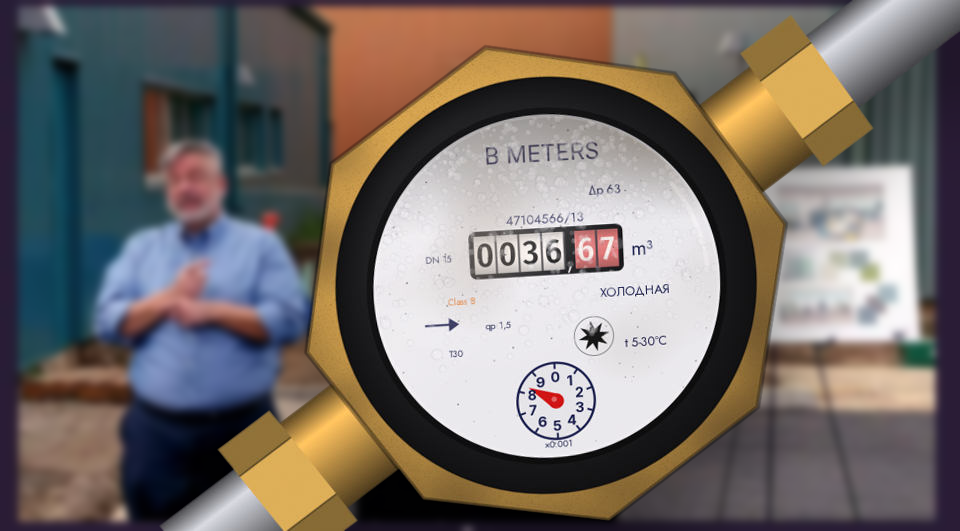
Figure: 36.678m³
